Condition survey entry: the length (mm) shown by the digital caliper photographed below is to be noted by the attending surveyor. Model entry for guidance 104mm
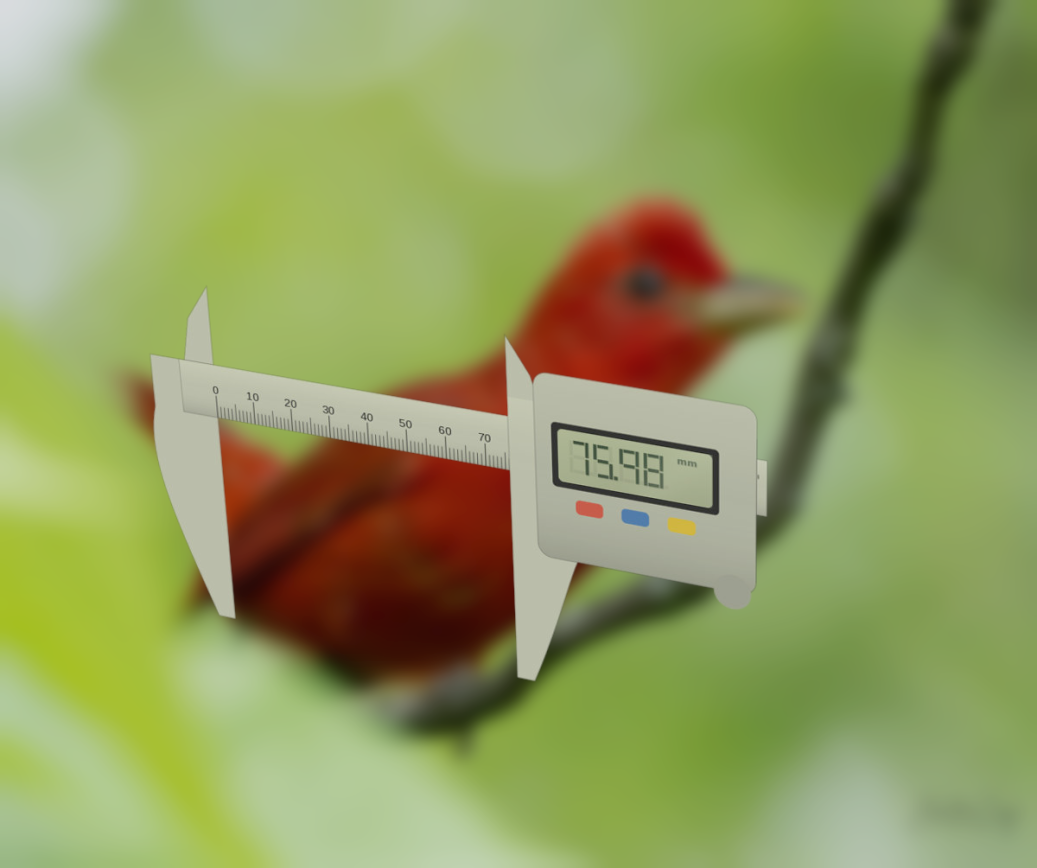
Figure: 75.98mm
